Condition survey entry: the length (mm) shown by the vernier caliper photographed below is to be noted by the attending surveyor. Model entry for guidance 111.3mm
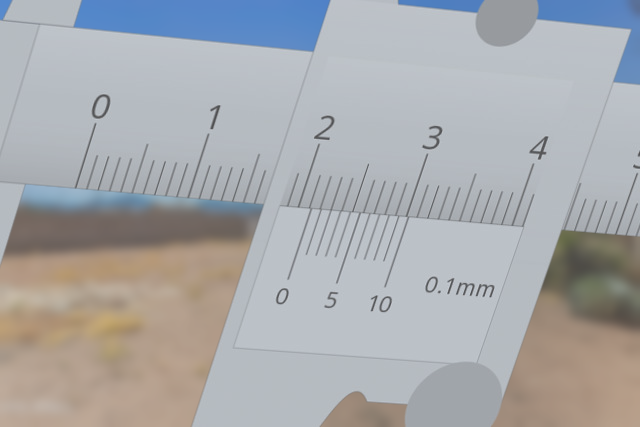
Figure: 21.2mm
